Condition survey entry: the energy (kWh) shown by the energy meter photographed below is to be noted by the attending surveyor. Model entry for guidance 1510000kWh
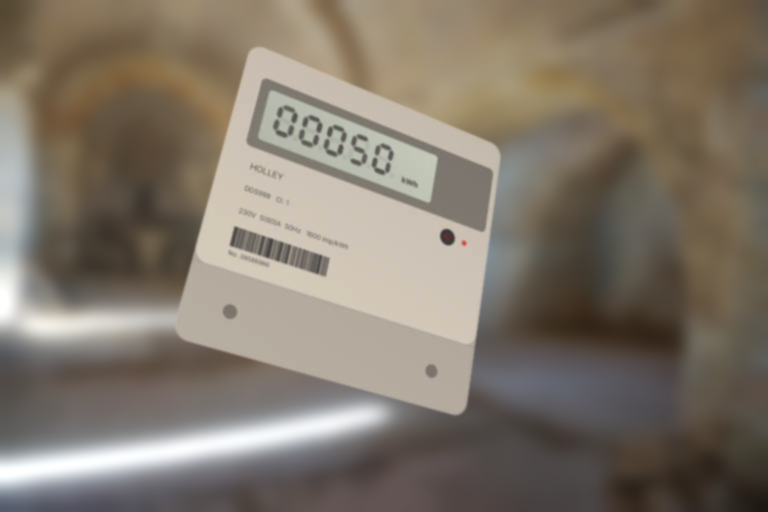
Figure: 50kWh
